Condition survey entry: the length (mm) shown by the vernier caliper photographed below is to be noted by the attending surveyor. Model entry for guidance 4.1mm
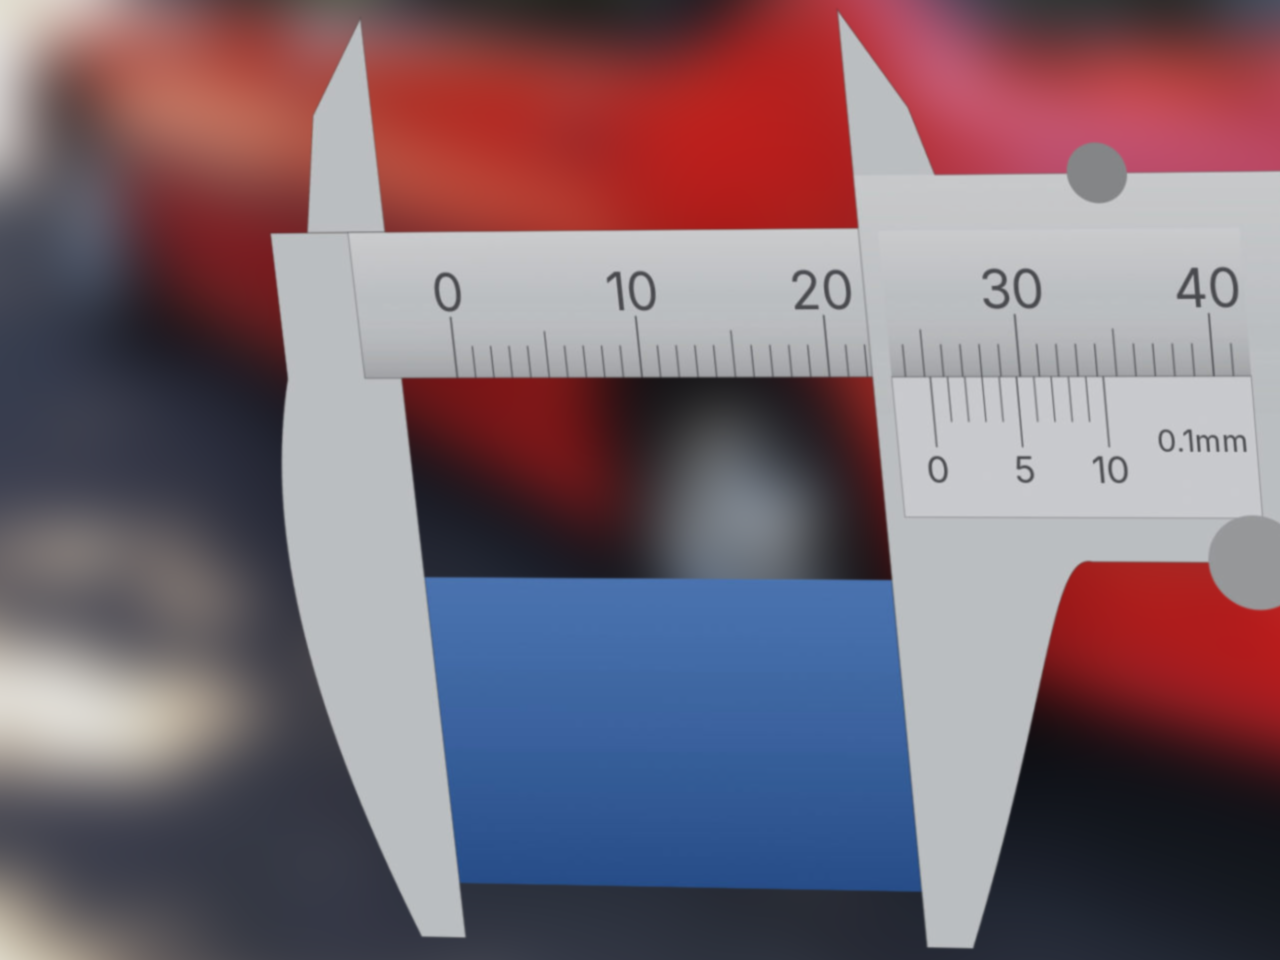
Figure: 25.3mm
